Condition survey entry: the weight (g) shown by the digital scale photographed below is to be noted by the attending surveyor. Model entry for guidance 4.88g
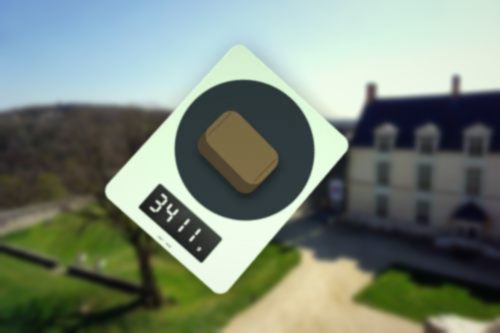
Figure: 3411g
